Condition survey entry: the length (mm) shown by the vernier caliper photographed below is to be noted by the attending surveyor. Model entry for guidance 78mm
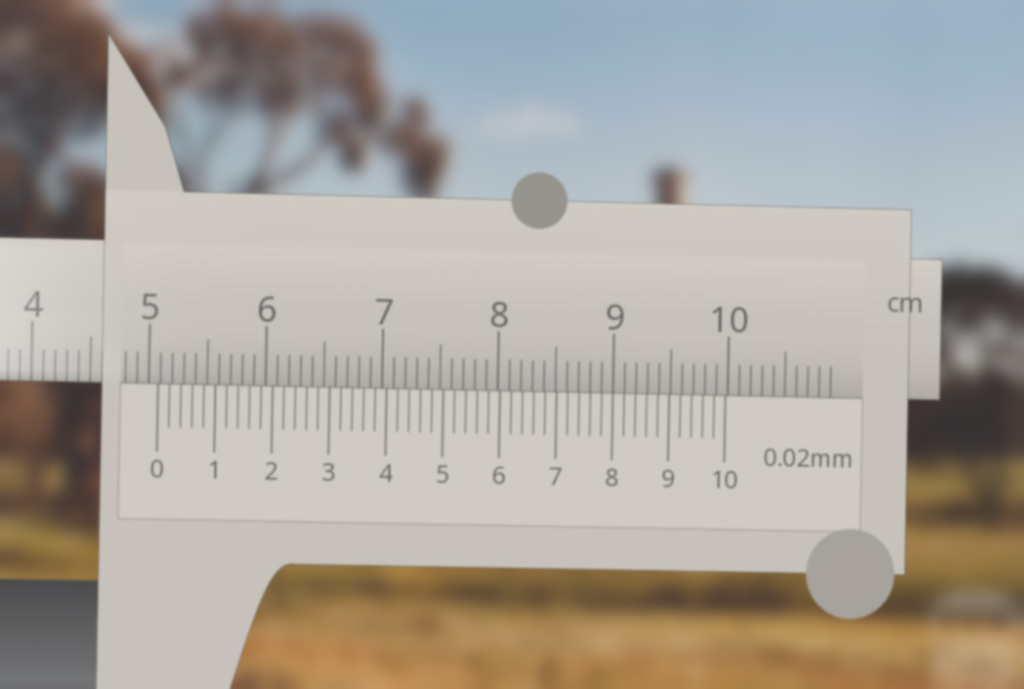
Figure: 50.8mm
